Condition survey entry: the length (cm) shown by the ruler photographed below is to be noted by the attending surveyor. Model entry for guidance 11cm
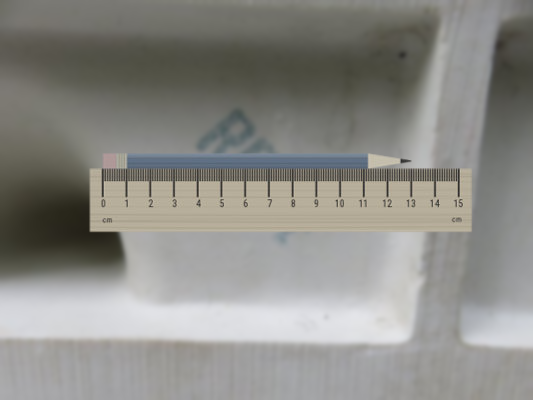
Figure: 13cm
